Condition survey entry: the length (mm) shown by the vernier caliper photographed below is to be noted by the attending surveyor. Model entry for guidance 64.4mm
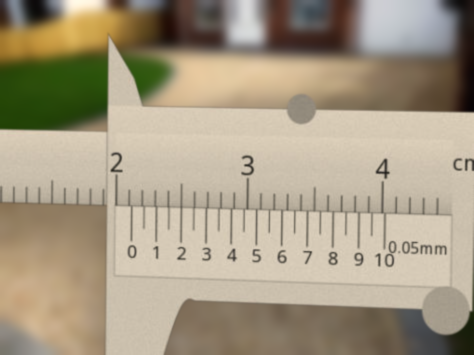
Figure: 21.2mm
